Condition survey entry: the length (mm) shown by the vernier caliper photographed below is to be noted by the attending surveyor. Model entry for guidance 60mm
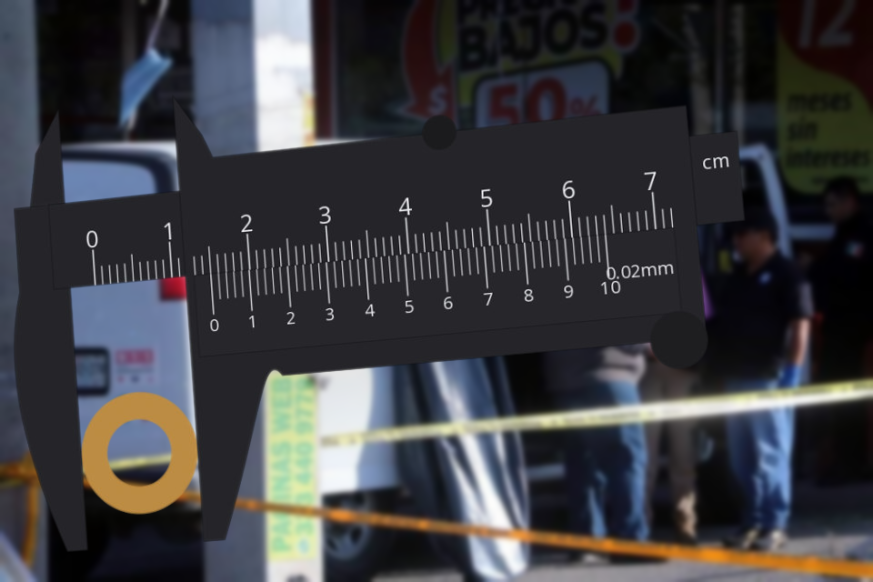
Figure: 15.0mm
